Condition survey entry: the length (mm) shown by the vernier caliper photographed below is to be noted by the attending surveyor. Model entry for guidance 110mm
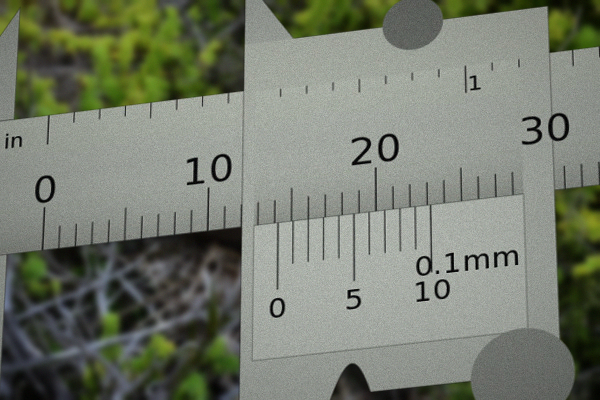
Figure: 14.2mm
